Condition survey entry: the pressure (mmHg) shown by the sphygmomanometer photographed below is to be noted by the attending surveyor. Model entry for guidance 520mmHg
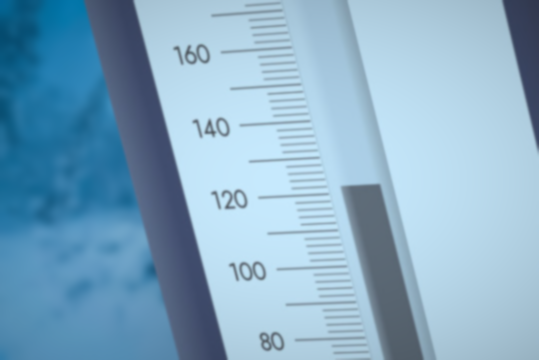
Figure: 122mmHg
